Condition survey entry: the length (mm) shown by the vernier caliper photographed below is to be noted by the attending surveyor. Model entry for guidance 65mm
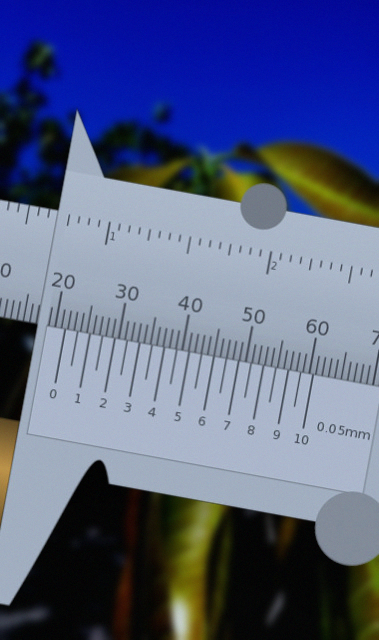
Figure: 21.6mm
